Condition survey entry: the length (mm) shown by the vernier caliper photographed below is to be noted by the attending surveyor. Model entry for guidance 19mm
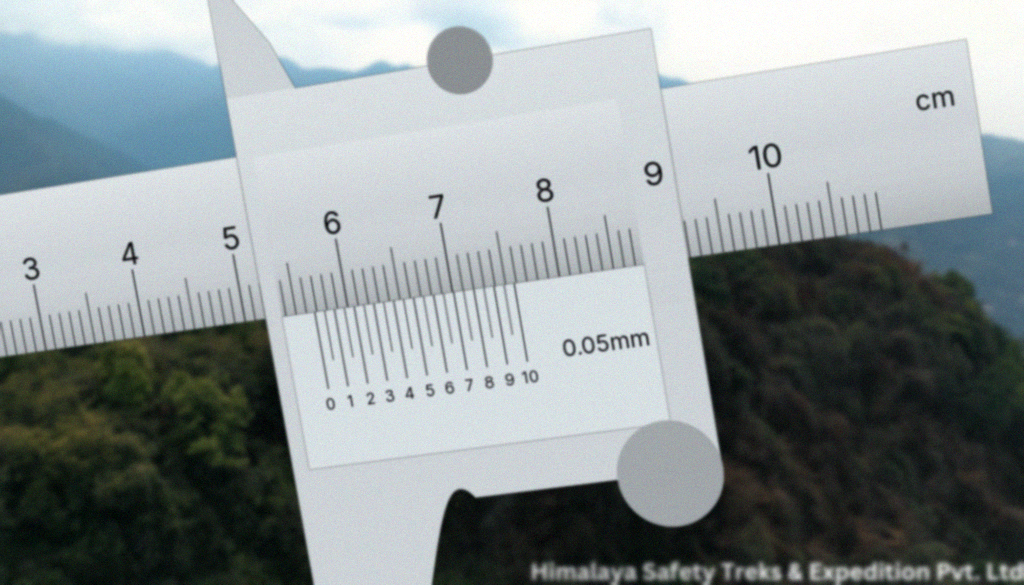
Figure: 56.8mm
